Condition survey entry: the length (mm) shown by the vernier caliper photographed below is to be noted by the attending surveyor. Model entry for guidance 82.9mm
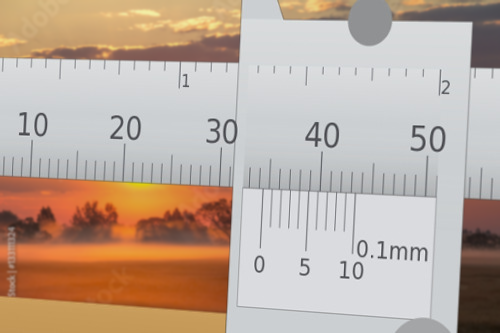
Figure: 34.4mm
